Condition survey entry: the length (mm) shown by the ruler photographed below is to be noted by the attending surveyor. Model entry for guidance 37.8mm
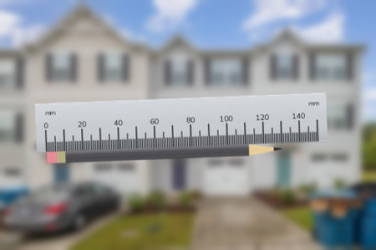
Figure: 130mm
